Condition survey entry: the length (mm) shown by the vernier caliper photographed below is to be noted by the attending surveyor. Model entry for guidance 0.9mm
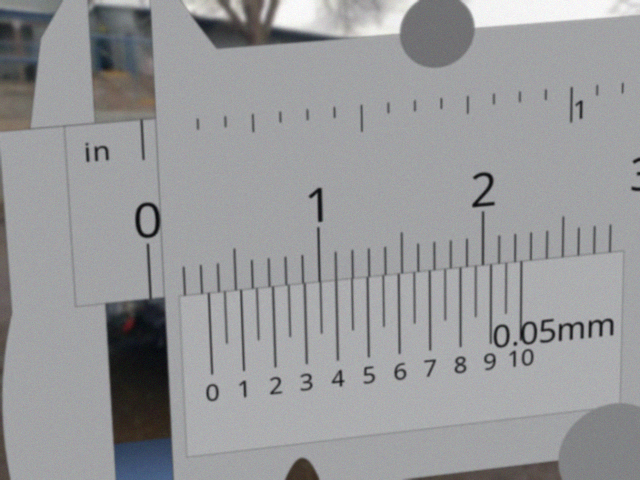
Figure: 3.4mm
